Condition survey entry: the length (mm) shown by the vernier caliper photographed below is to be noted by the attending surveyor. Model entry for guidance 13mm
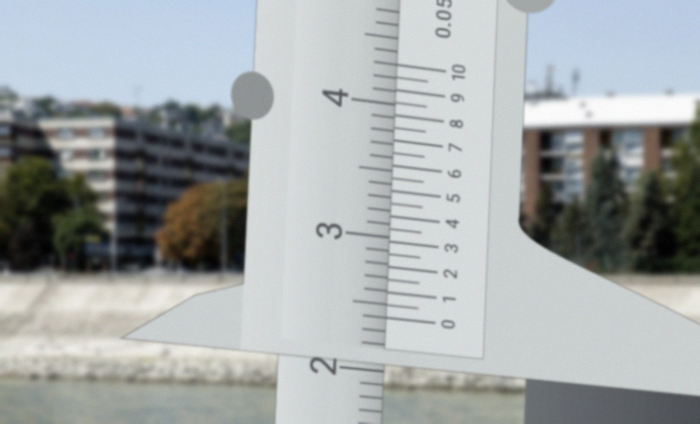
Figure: 24.0mm
